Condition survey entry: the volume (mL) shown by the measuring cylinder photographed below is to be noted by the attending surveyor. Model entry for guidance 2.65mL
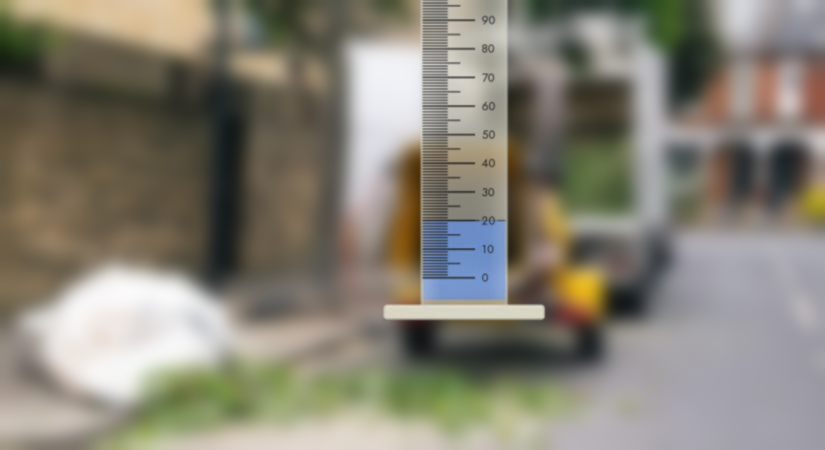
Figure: 20mL
